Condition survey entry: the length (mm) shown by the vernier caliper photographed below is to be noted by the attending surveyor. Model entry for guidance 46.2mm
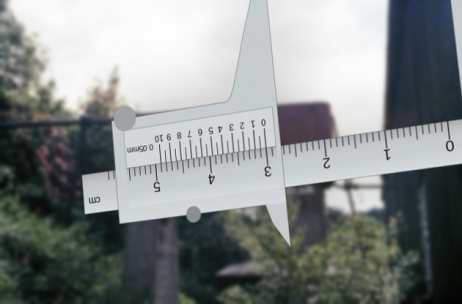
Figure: 30.0mm
